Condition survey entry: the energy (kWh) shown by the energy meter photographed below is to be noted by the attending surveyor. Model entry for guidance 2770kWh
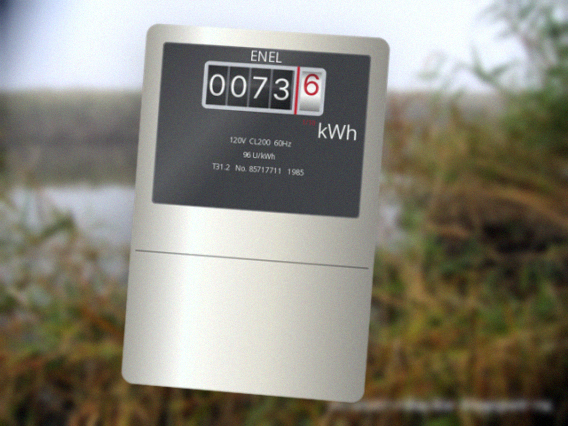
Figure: 73.6kWh
